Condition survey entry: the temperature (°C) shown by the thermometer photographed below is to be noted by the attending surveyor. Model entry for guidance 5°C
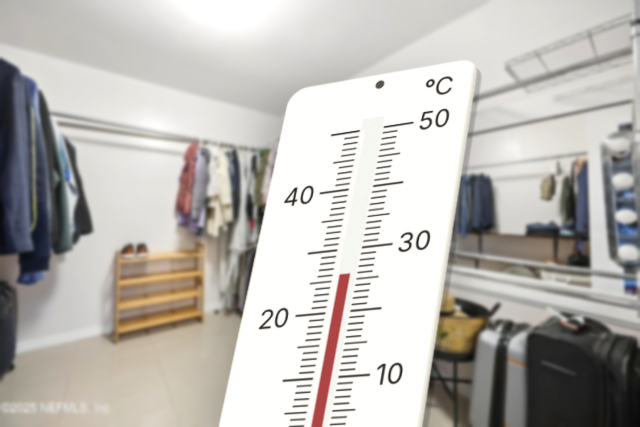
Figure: 26°C
